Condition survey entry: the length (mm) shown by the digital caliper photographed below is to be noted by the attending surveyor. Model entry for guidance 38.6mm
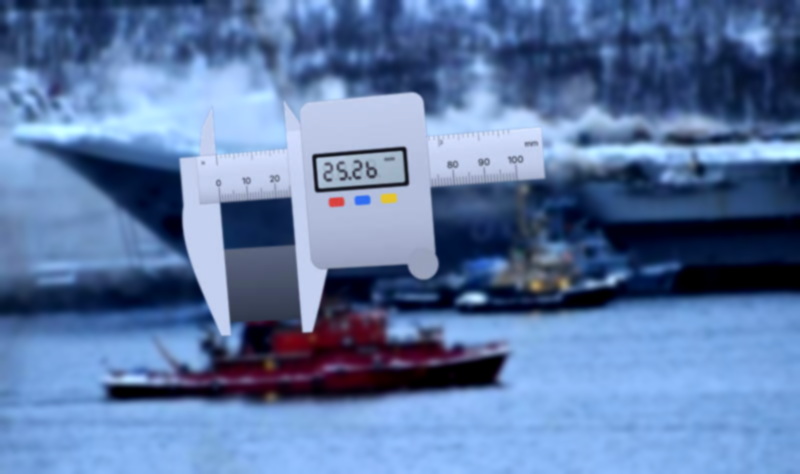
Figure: 25.26mm
